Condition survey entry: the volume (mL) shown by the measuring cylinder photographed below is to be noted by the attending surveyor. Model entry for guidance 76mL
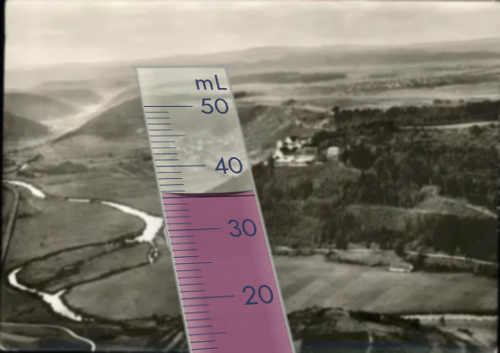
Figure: 35mL
